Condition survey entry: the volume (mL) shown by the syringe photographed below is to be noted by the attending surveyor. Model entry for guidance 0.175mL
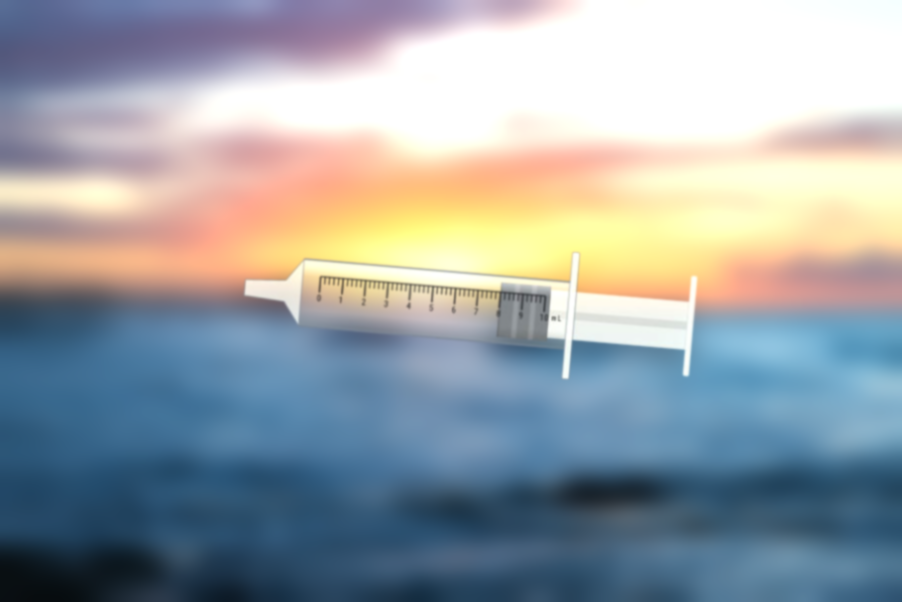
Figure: 8mL
